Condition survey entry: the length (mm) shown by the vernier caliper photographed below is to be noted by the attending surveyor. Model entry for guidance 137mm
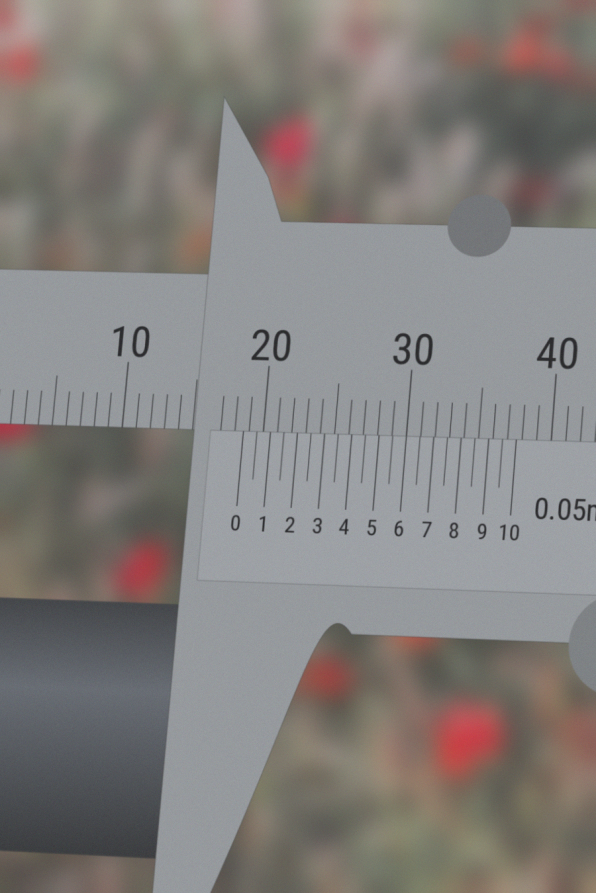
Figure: 18.6mm
